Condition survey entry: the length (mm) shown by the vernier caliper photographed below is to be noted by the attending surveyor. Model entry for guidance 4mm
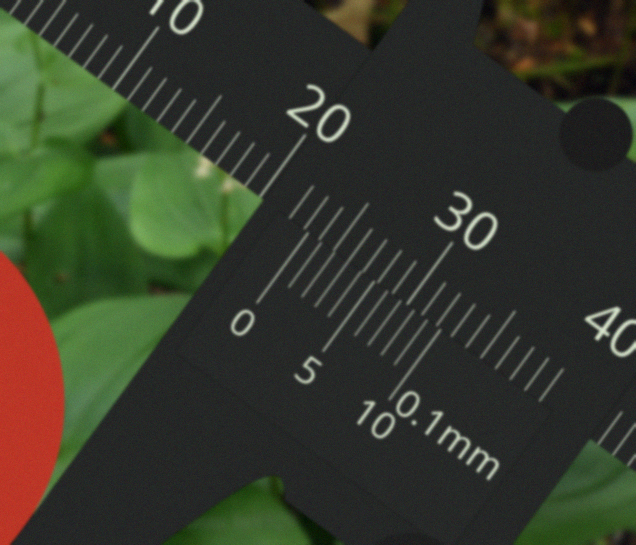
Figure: 23.3mm
